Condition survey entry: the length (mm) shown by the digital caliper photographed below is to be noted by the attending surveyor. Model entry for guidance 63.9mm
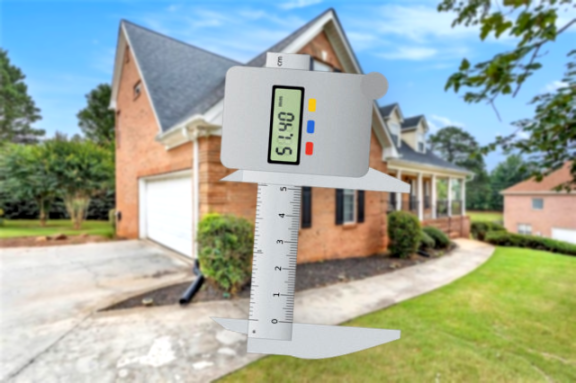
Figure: 51.40mm
